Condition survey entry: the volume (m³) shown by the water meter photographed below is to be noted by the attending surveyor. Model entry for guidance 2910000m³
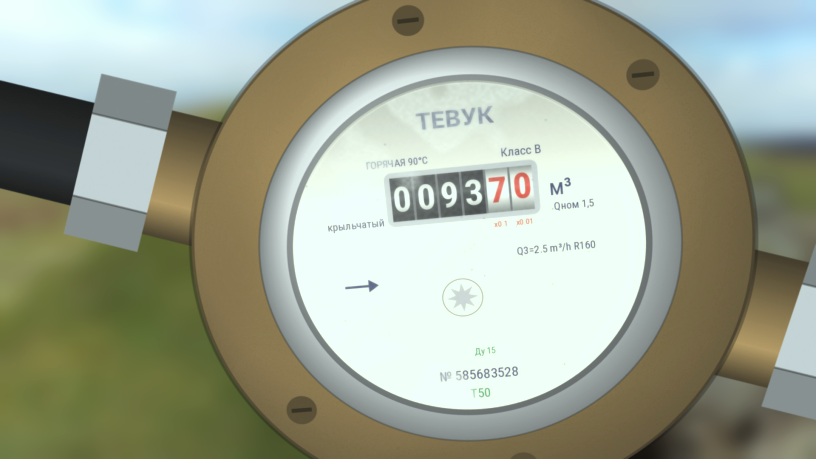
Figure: 93.70m³
